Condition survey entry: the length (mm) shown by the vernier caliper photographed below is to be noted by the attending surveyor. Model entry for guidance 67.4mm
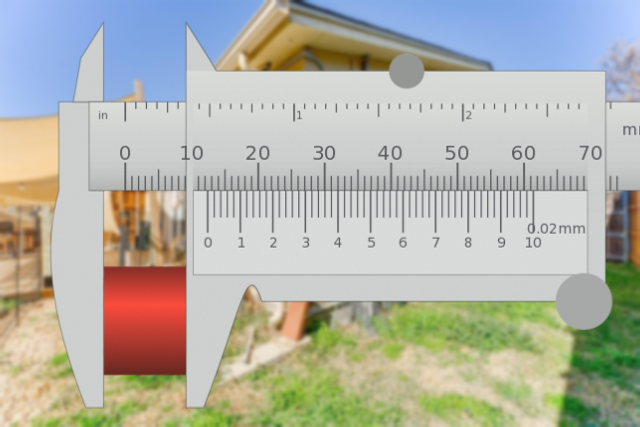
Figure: 12.4mm
